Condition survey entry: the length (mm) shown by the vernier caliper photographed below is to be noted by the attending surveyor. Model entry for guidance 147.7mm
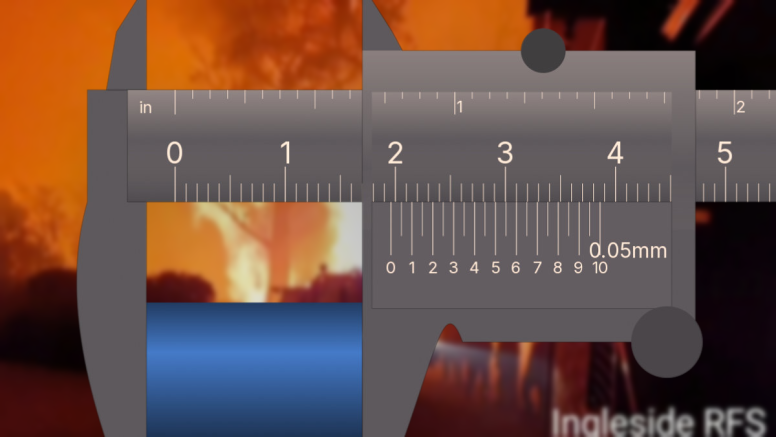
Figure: 19.6mm
